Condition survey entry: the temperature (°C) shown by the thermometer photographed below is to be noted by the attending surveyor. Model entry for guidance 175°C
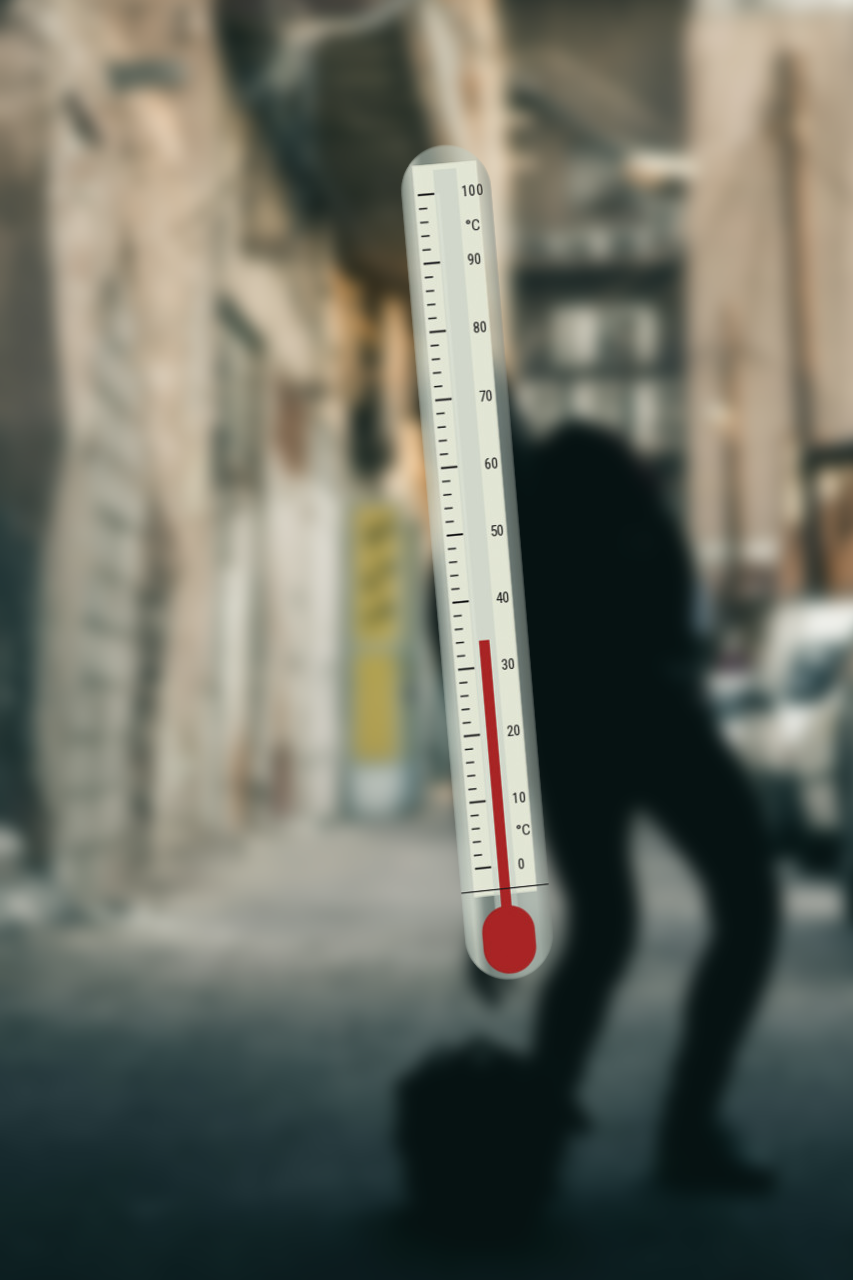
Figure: 34°C
